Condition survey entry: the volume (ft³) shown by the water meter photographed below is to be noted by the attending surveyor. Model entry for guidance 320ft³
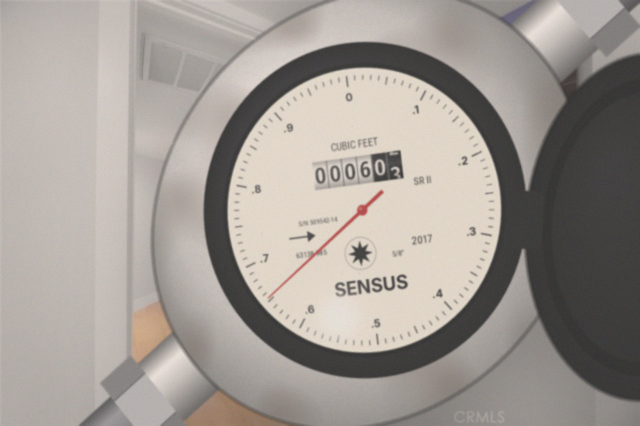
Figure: 602.65ft³
